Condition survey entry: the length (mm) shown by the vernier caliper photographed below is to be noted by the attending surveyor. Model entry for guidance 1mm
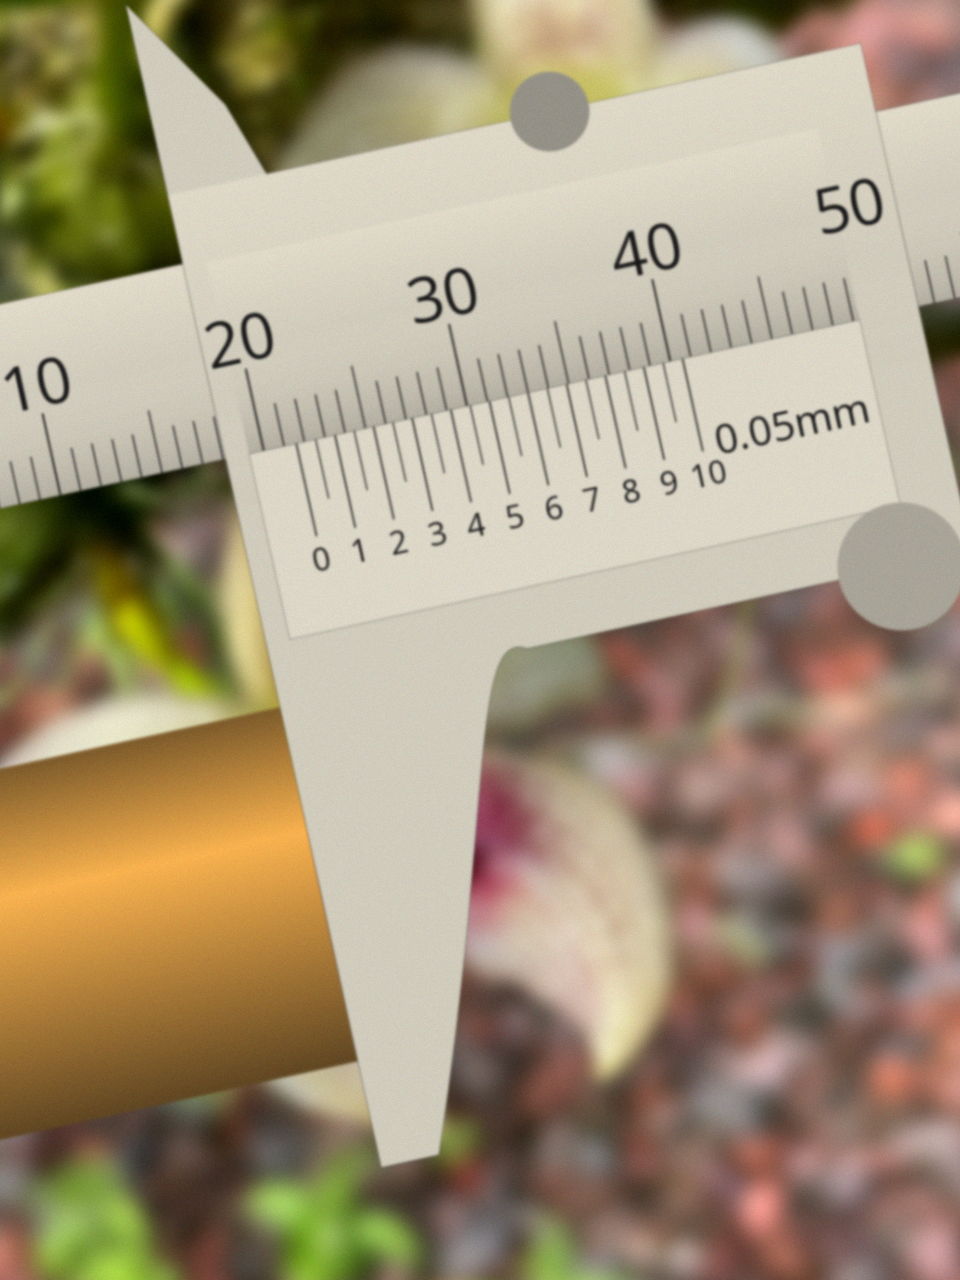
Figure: 21.6mm
